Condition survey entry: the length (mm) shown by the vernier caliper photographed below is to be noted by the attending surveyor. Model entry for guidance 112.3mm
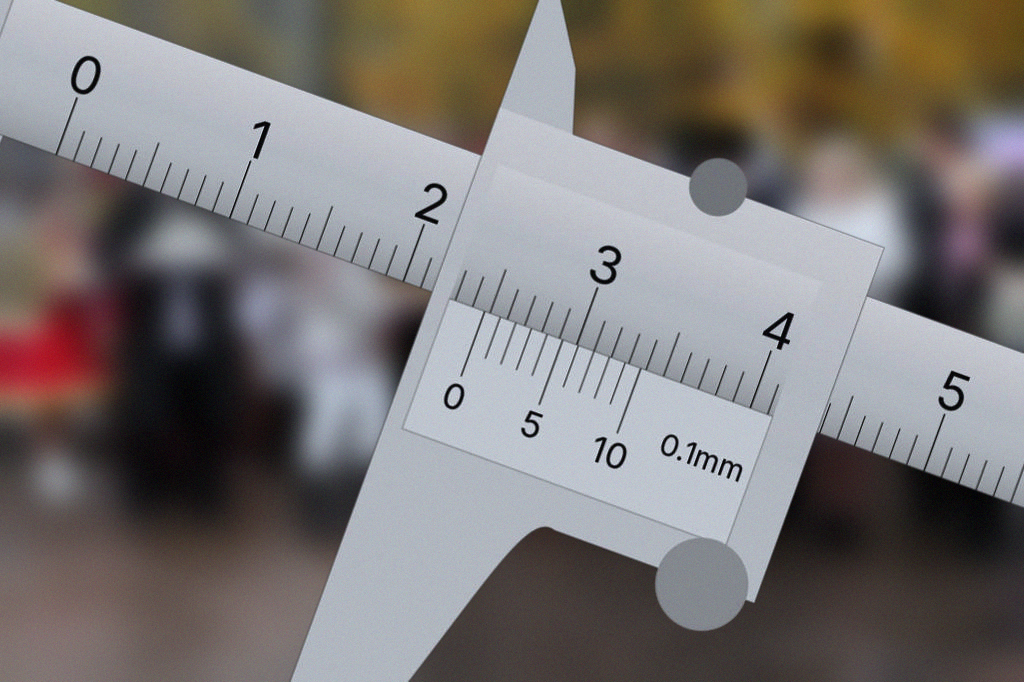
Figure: 24.7mm
